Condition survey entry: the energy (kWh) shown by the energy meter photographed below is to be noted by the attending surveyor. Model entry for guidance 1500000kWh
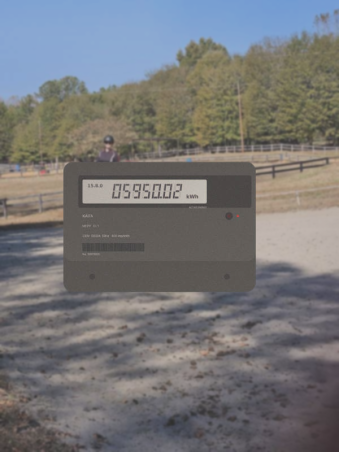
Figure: 5950.02kWh
